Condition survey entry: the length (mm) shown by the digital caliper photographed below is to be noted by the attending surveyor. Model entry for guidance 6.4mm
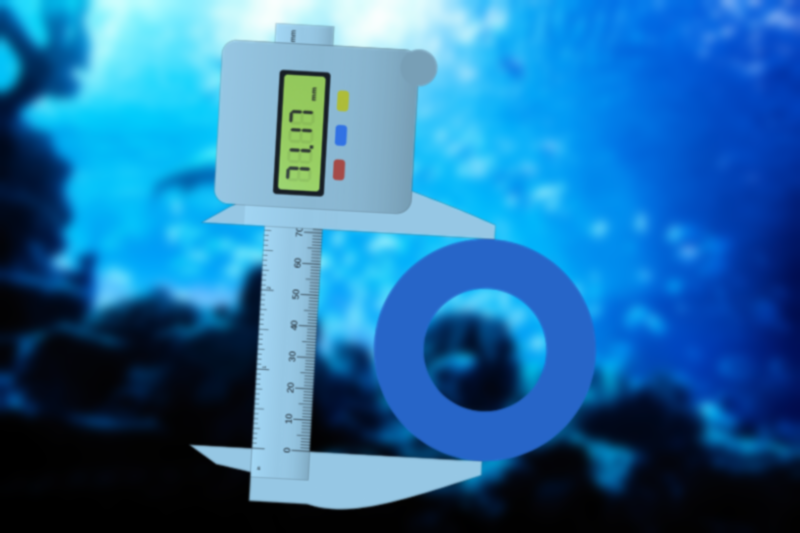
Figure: 71.17mm
